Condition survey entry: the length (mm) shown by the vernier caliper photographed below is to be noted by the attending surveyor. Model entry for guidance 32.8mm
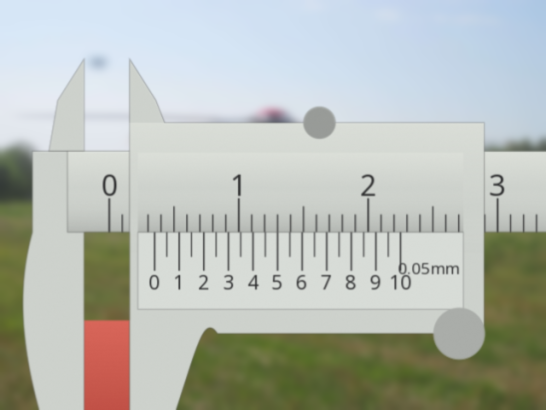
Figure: 3.5mm
